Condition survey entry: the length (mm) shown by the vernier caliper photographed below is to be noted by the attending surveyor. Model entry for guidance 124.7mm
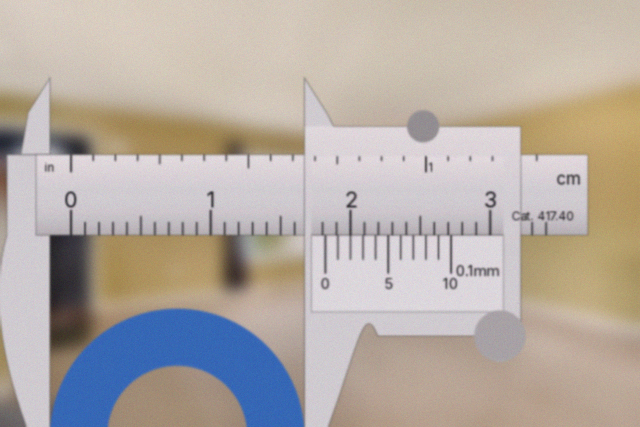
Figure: 18.2mm
